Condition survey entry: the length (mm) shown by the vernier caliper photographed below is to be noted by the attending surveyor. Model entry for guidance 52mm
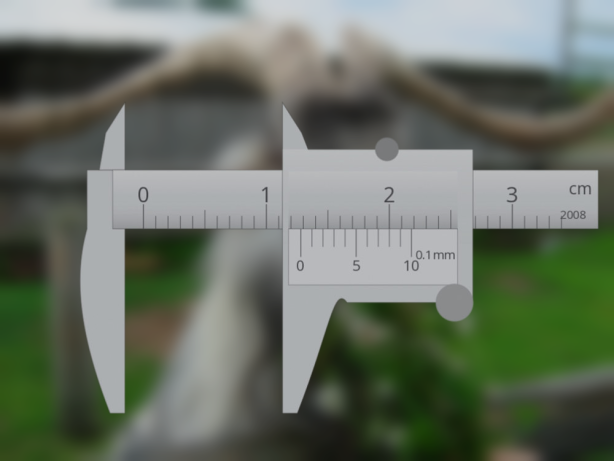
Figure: 12.8mm
